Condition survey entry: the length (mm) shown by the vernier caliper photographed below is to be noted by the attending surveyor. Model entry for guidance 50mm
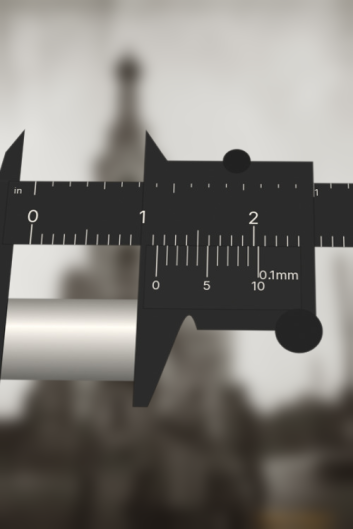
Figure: 11.4mm
